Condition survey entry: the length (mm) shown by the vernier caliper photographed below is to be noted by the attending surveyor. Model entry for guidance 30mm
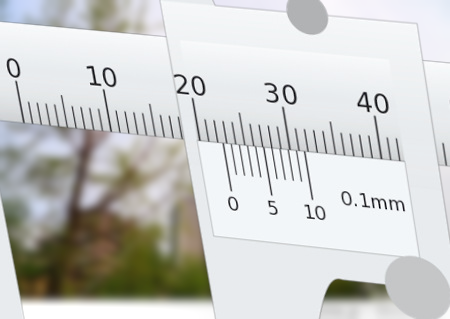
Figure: 22.6mm
